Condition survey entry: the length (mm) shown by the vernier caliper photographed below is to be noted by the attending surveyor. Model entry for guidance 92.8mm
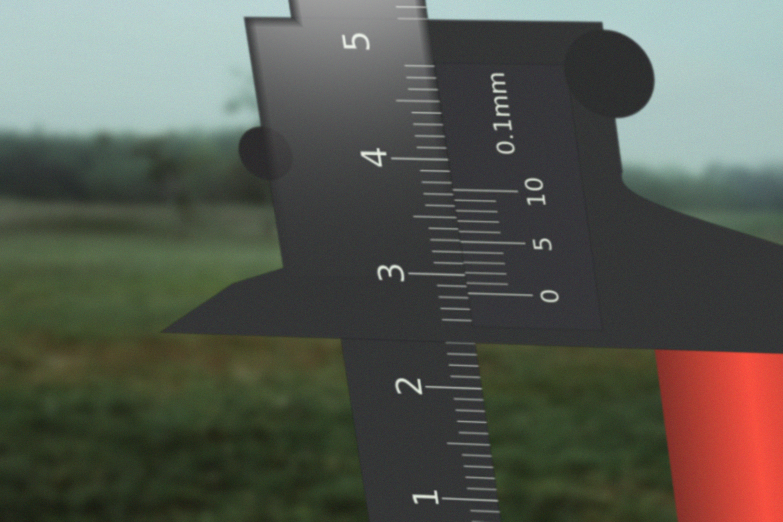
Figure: 28.4mm
